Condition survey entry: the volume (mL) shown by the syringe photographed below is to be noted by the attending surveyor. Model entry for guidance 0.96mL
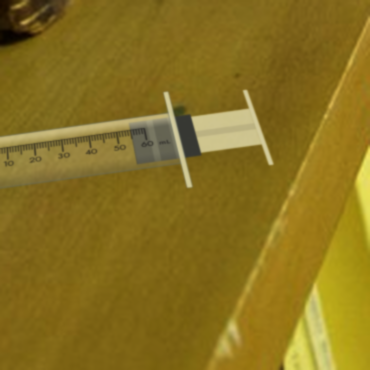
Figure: 55mL
